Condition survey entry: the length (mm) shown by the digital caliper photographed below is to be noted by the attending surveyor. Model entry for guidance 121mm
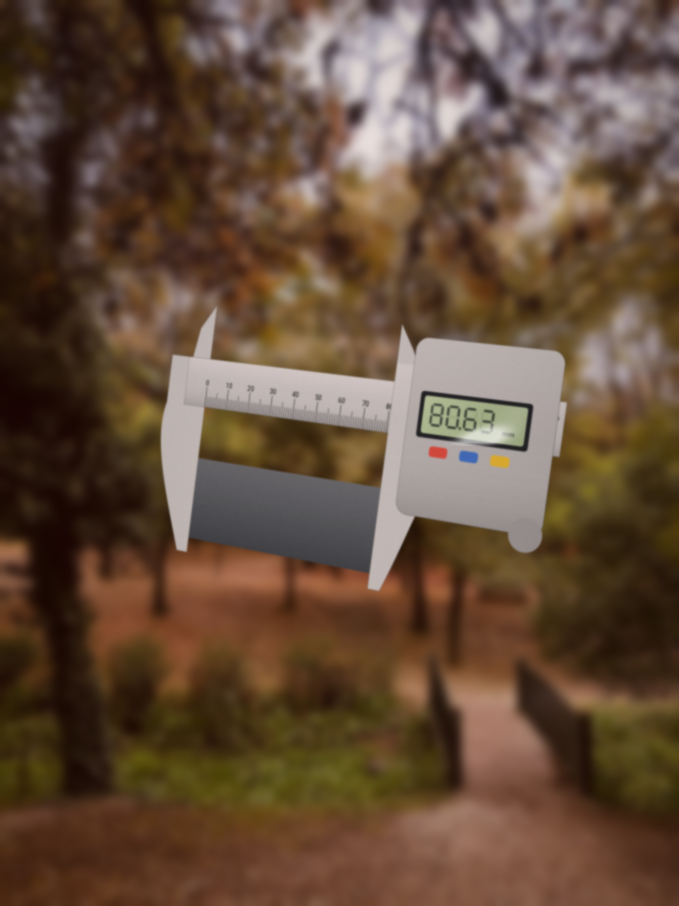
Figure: 80.63mm
